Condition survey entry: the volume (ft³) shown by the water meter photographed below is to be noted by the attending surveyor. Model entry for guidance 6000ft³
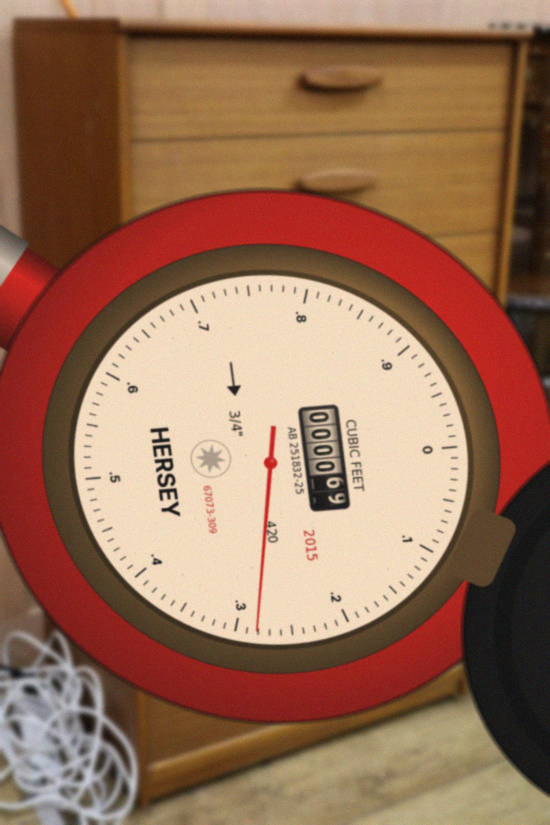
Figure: 69.28ft³
